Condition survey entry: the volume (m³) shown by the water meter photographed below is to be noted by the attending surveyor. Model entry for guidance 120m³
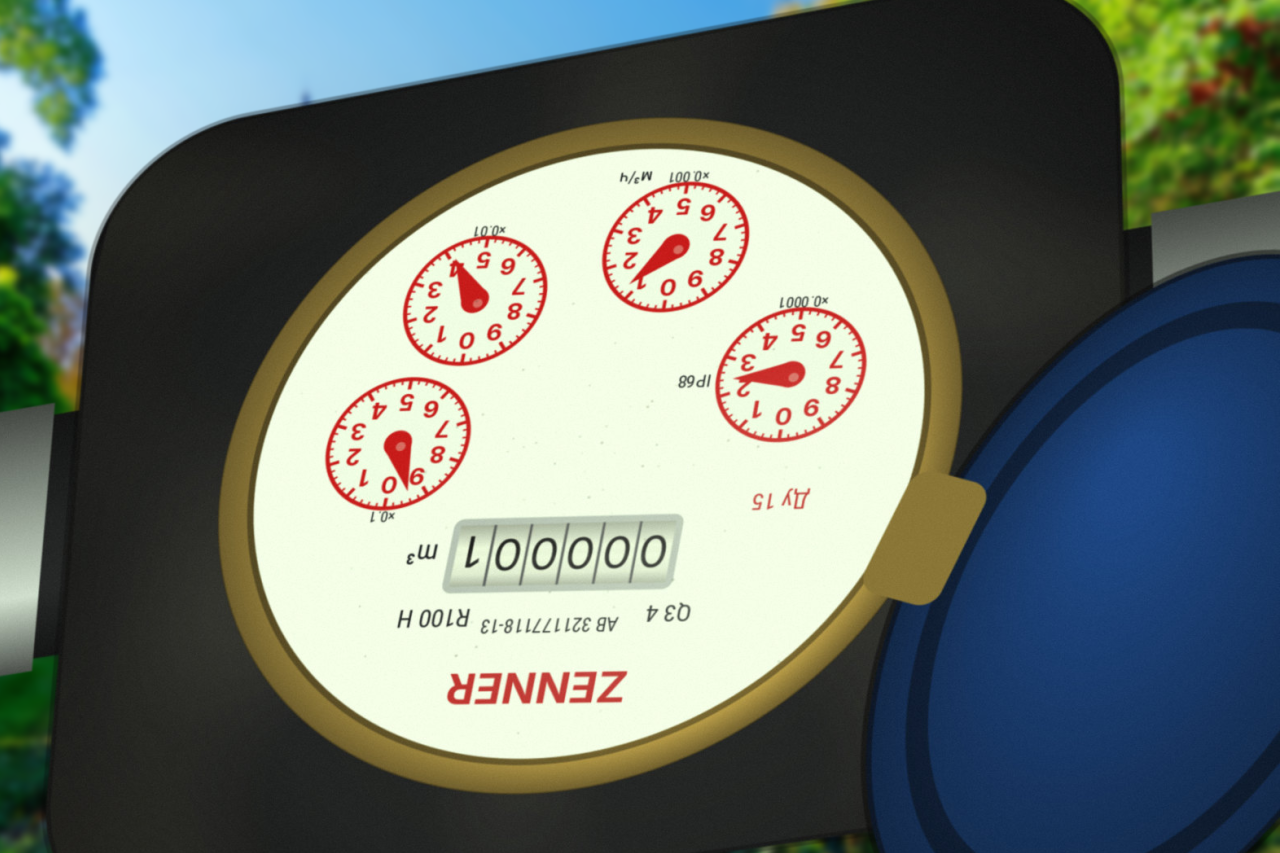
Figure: 0.9412m³
